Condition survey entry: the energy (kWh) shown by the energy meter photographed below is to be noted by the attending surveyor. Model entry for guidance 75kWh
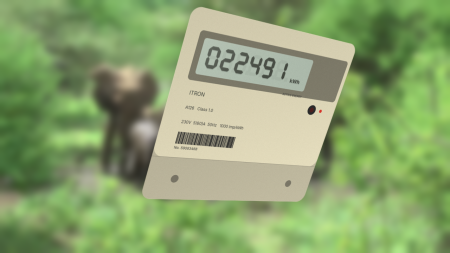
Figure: 22491kWh
